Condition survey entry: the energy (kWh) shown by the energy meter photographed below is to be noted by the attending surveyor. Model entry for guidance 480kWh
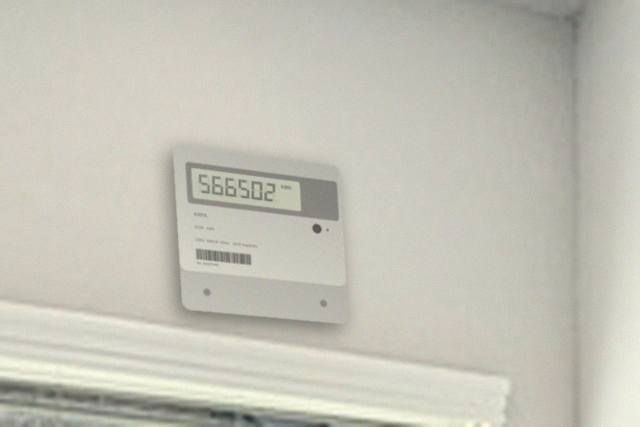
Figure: 566502kWh
